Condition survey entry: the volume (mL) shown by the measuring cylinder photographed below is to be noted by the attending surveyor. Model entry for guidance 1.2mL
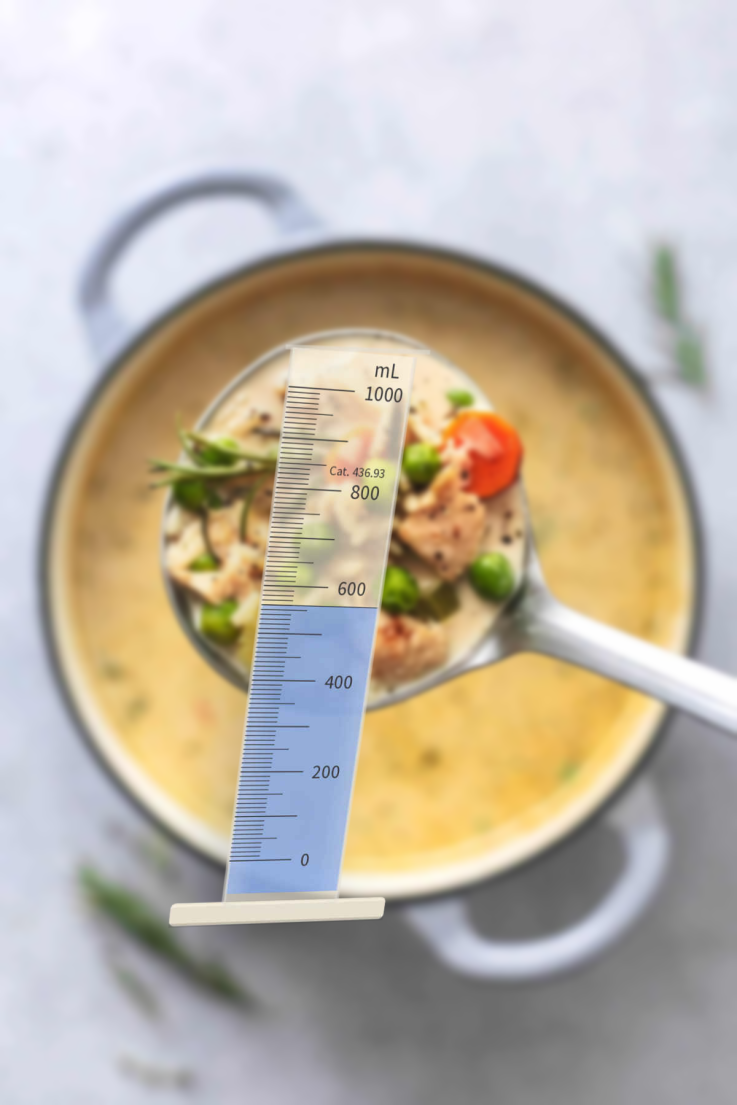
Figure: 560mL
